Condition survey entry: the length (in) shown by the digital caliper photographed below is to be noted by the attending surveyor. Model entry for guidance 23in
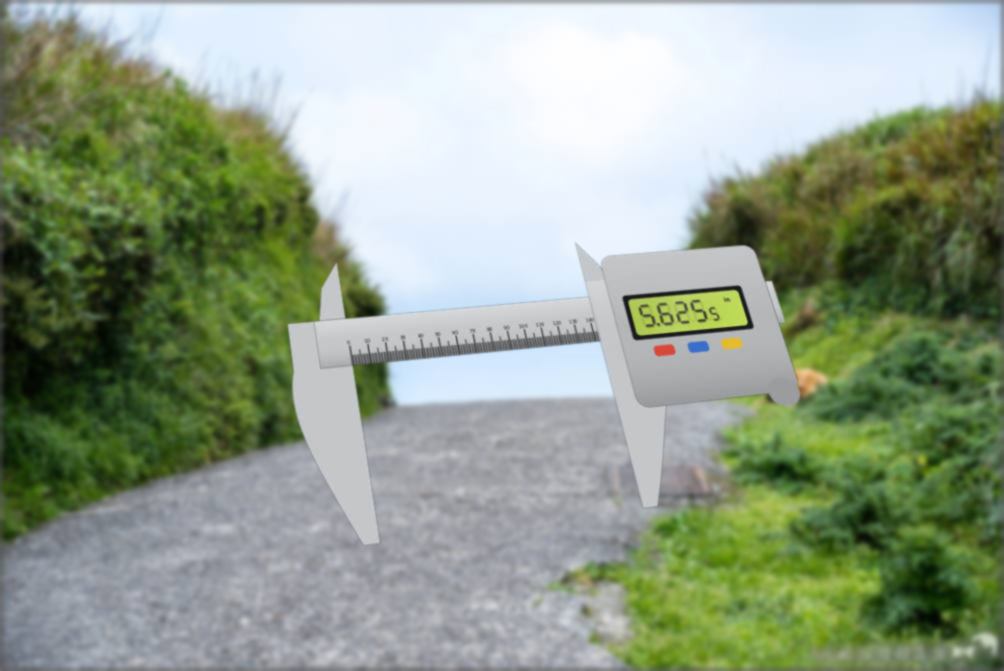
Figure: 5.6255in
